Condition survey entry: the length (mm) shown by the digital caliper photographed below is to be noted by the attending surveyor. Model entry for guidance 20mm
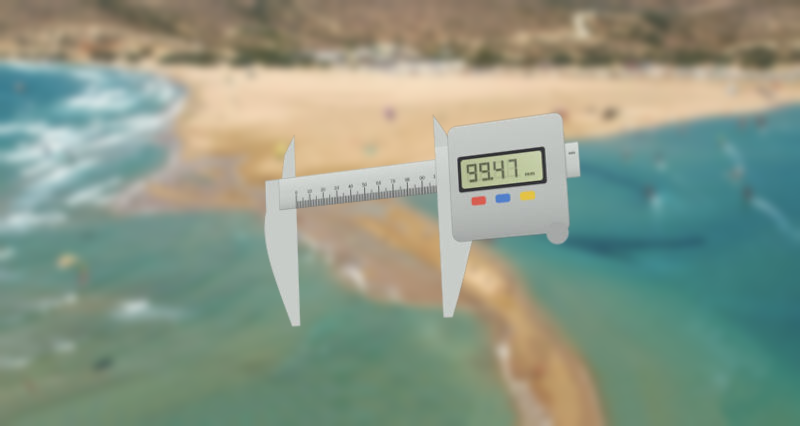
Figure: 99.47mm
